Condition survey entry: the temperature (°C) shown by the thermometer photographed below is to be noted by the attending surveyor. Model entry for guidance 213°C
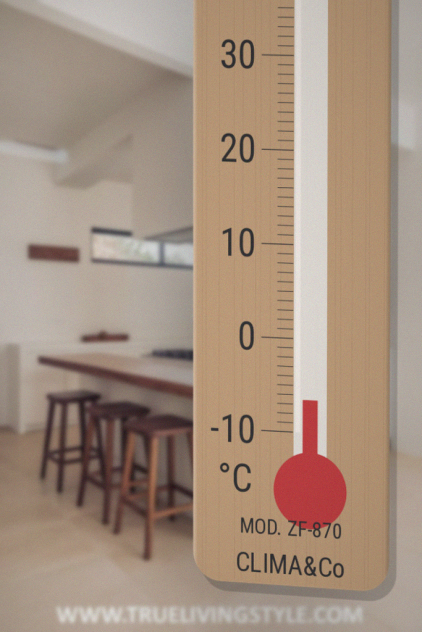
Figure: -6.5°C
